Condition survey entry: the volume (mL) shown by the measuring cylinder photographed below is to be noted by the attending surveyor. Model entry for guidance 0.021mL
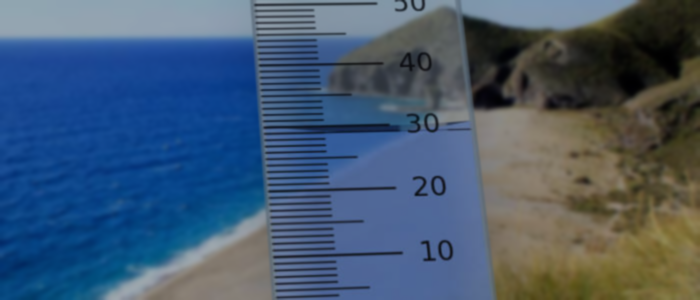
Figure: 29mL
